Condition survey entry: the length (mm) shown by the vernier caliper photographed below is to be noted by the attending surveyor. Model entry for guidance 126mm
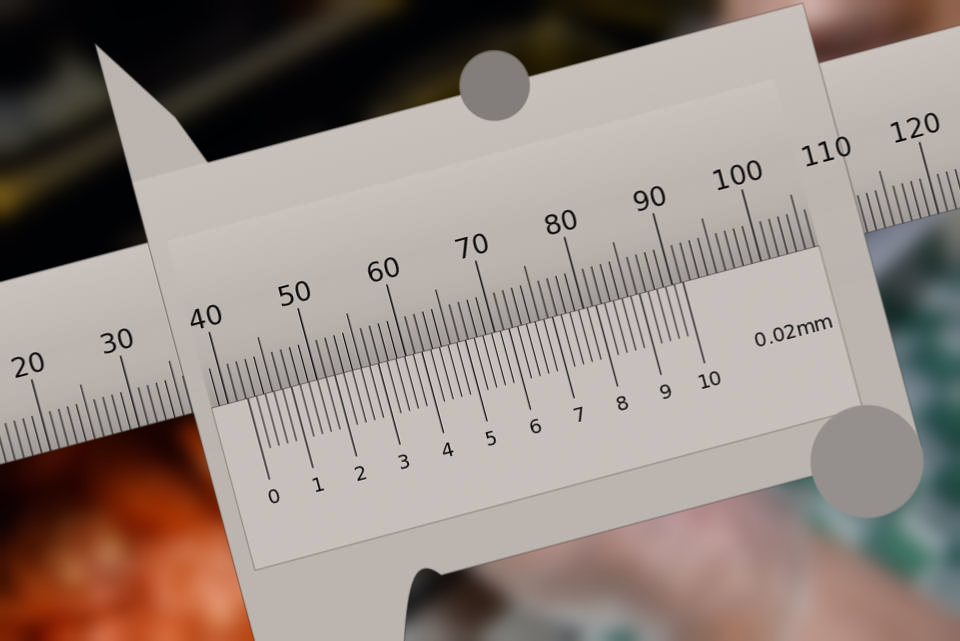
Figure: 42.2mm
